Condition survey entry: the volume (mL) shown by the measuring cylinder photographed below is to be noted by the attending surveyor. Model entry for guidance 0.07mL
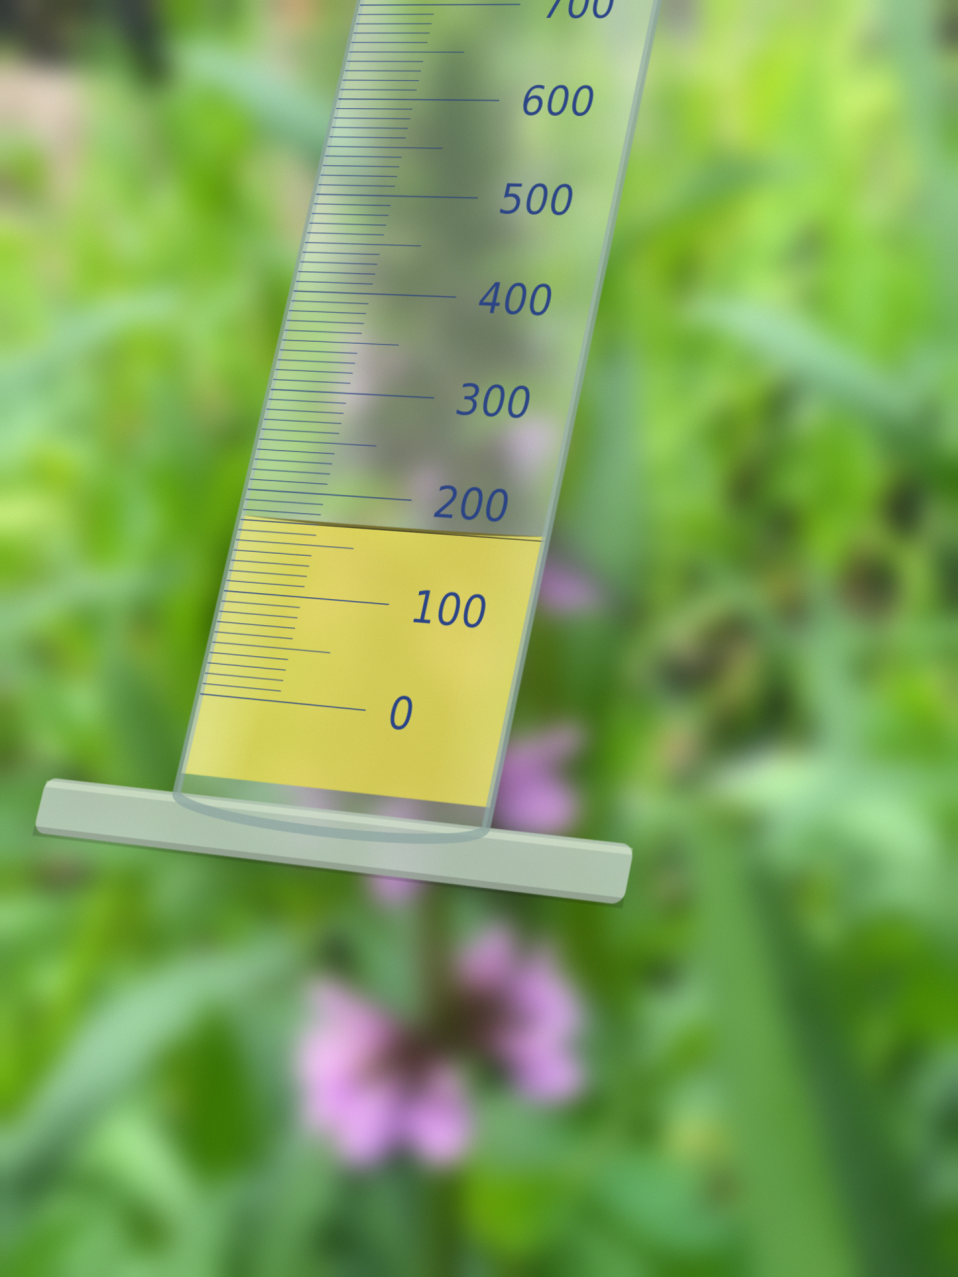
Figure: 170mL
